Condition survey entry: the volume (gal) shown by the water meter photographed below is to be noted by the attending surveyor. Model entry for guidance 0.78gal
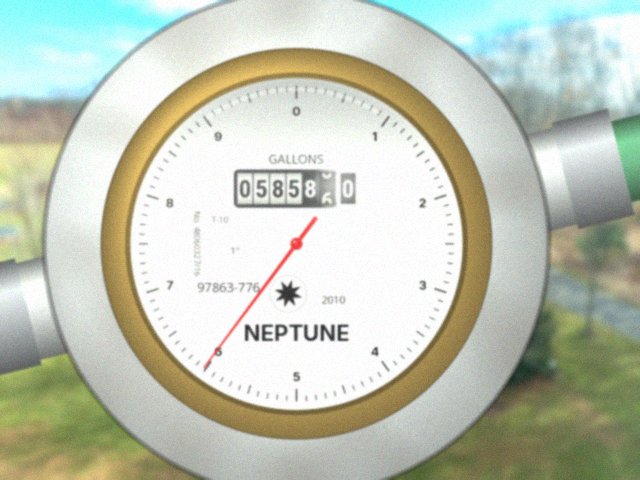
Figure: 585856.0gal
